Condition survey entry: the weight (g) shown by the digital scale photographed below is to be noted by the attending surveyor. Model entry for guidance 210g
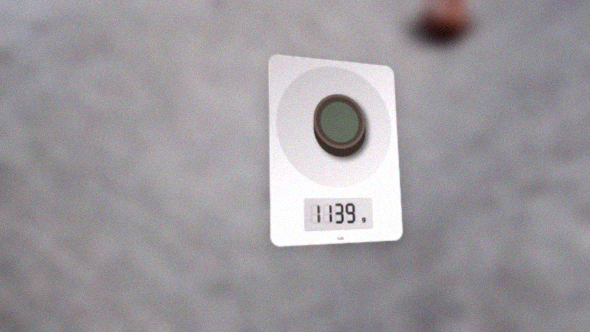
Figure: 1139g
